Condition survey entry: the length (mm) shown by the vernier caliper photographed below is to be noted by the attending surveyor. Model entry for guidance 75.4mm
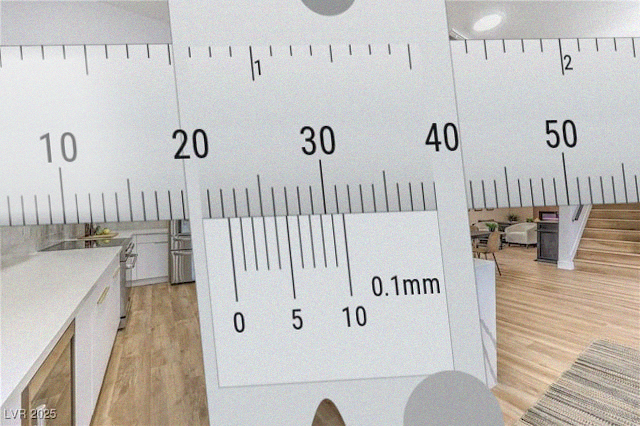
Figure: 22.4mm
